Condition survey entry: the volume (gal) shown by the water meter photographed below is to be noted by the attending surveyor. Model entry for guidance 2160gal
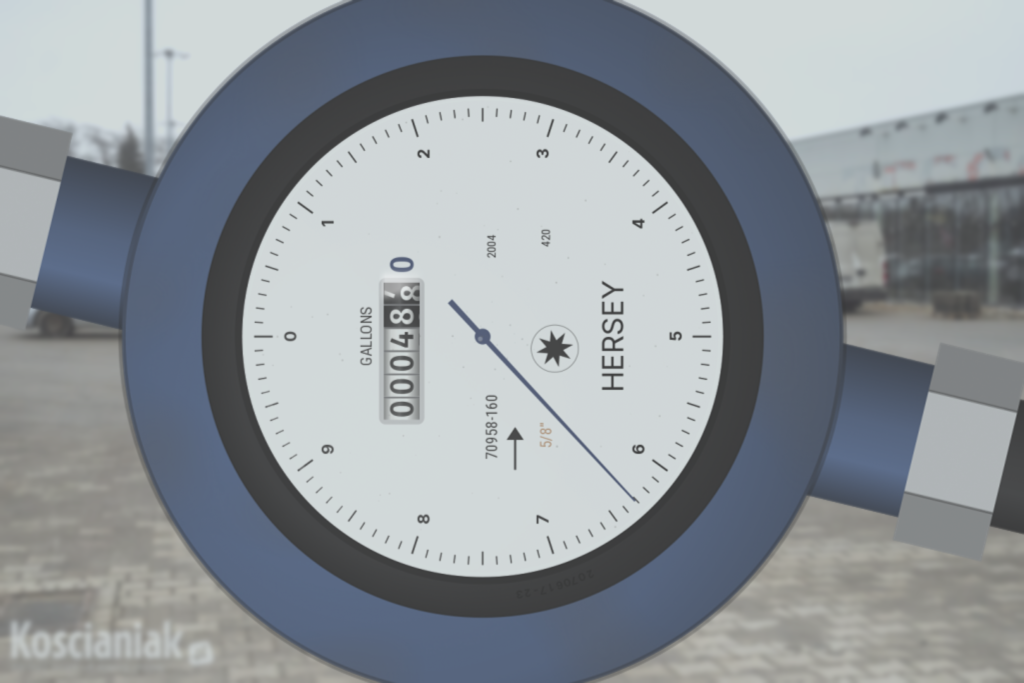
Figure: 4876.3gal
